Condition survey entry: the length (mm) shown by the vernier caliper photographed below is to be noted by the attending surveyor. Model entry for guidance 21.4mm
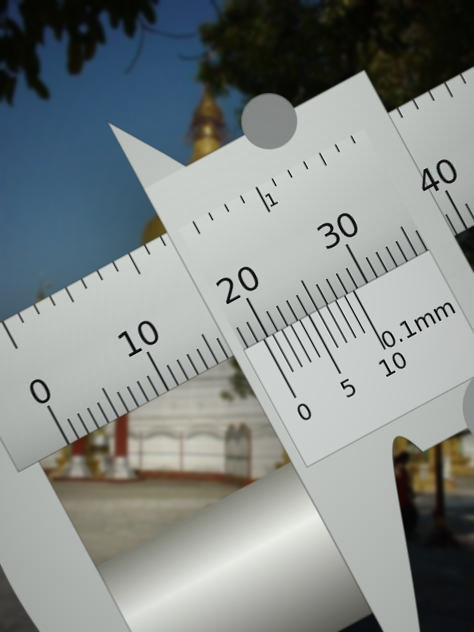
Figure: 19.6mm
